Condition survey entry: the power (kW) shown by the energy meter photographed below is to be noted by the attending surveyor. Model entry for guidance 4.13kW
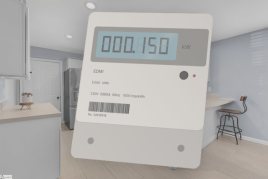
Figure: 0.150kW
